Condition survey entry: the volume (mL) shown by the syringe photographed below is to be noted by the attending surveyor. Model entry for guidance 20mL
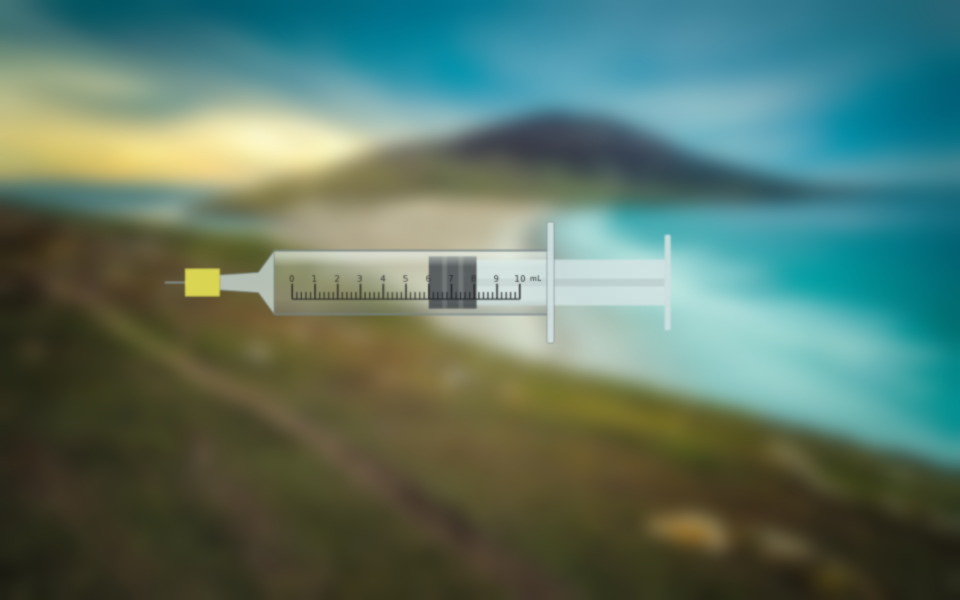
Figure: 6mL
